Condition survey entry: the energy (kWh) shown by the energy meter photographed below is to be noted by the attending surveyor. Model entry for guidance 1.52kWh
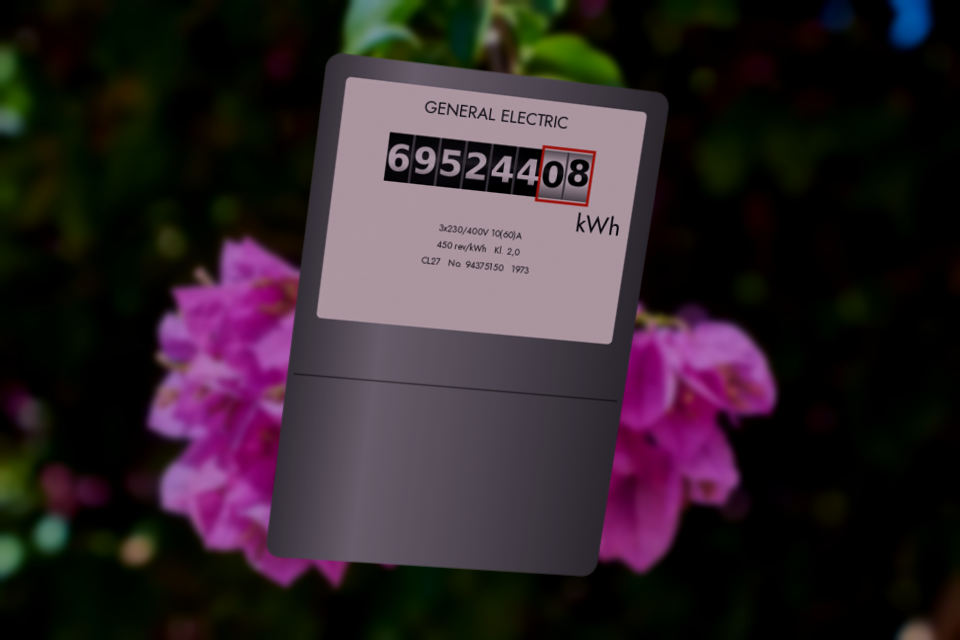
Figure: 695244.08kWh
